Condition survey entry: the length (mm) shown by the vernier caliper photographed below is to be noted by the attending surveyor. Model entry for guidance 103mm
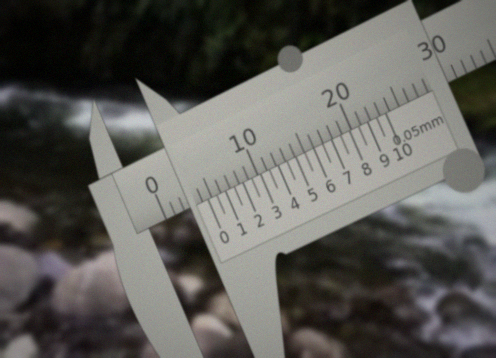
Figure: 4.6mm
